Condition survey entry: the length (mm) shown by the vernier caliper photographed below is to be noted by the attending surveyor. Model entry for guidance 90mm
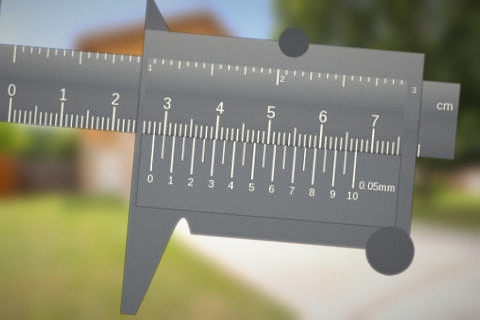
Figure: 28.0mm
